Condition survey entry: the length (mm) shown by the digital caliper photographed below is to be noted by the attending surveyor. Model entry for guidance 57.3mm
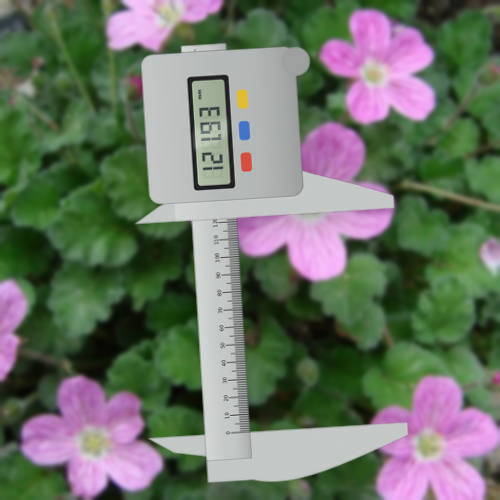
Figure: 121.93mm
